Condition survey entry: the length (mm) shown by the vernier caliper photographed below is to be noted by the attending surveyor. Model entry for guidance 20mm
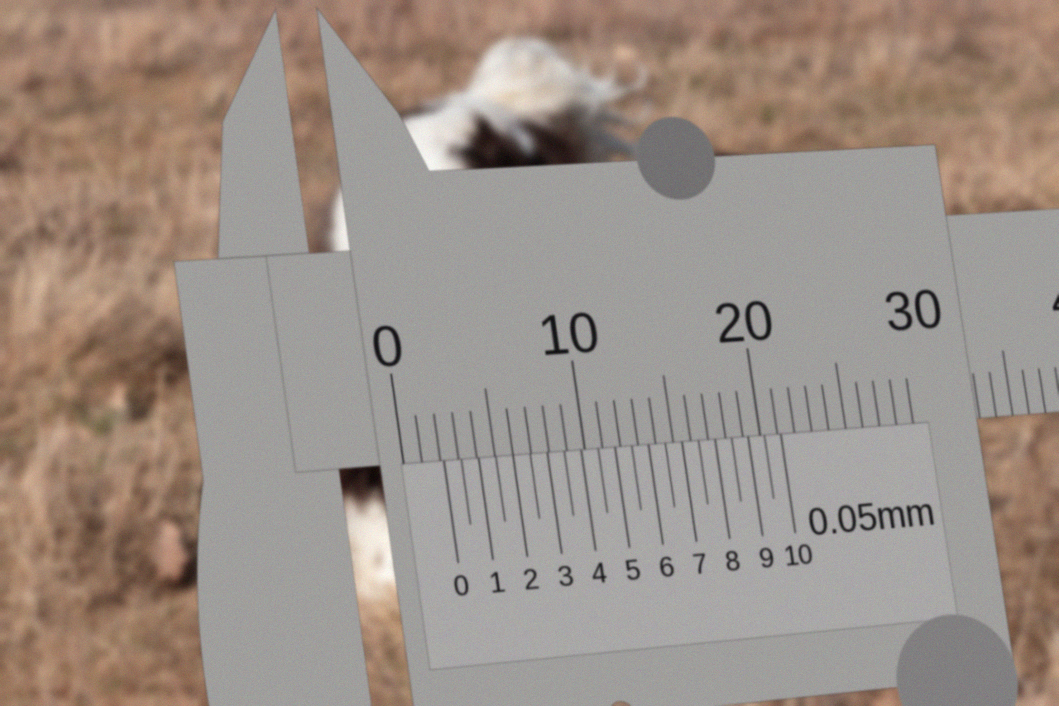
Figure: 2.2mm
